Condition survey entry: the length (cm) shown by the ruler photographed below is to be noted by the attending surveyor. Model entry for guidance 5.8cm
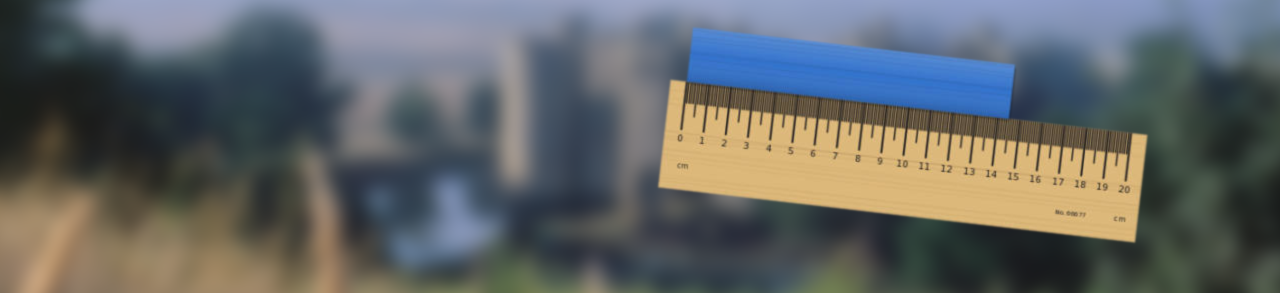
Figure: 14.5cm
